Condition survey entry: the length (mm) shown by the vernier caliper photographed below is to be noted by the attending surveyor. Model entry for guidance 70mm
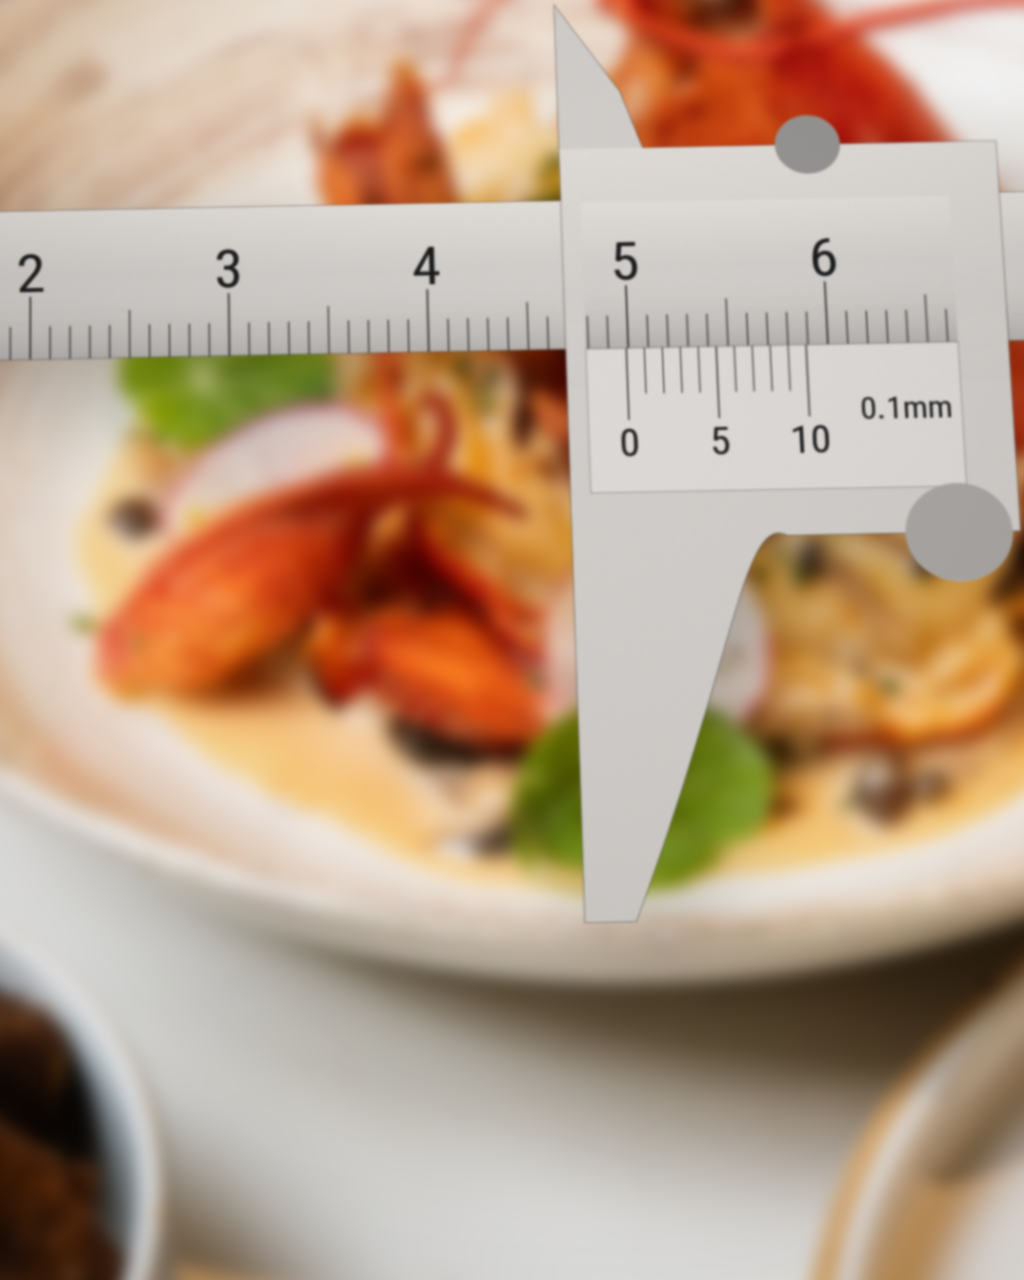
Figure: 49.9mm
